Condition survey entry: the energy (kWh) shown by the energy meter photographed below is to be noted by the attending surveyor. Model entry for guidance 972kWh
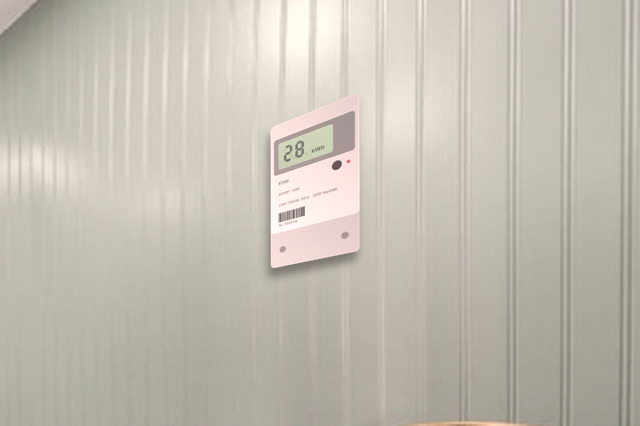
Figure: 28kWh
